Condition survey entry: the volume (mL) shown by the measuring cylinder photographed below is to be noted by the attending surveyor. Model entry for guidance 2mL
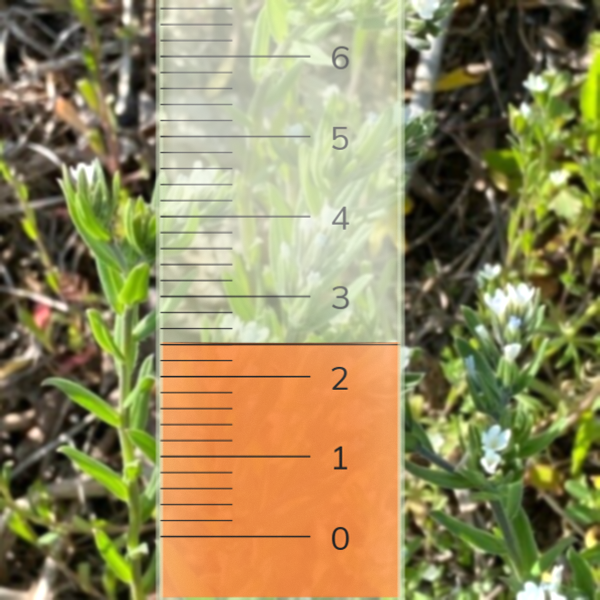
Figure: 2.4mL
